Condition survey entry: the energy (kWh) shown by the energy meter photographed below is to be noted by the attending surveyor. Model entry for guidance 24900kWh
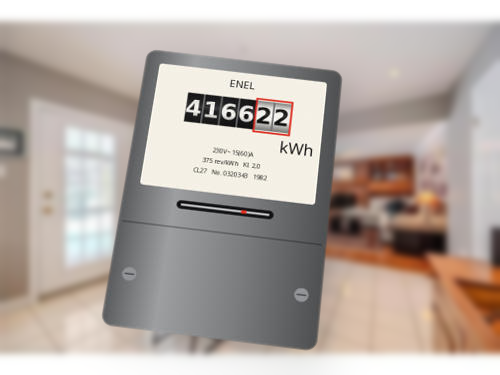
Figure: 4166.22kWh
